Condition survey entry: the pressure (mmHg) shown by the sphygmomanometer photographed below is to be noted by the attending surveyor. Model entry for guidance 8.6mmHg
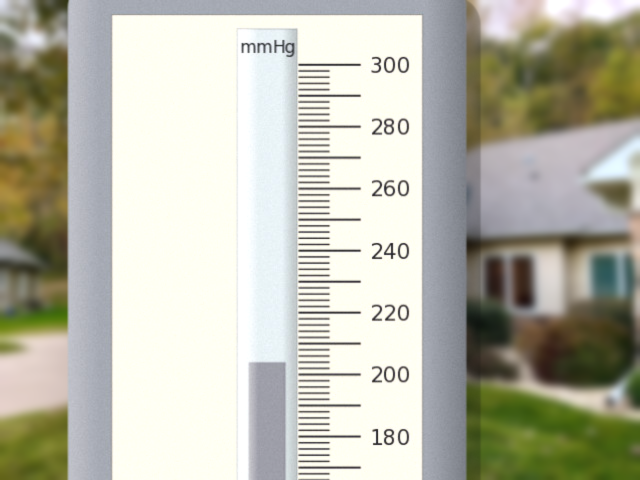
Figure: 204mmHg
